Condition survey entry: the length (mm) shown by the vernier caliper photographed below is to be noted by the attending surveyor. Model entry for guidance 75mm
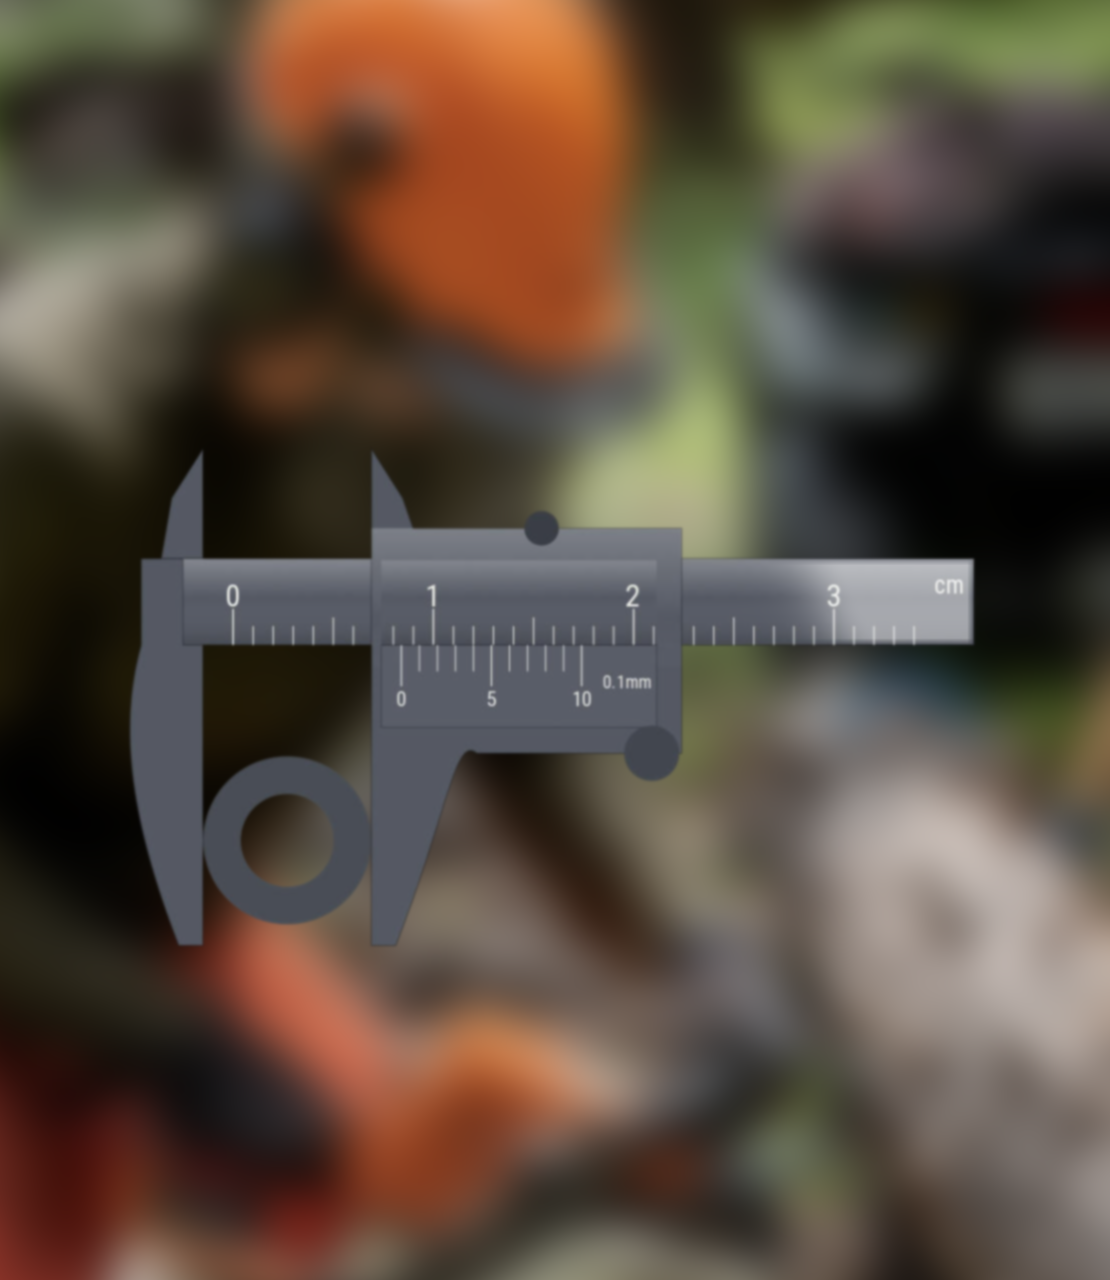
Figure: 8.4mm
